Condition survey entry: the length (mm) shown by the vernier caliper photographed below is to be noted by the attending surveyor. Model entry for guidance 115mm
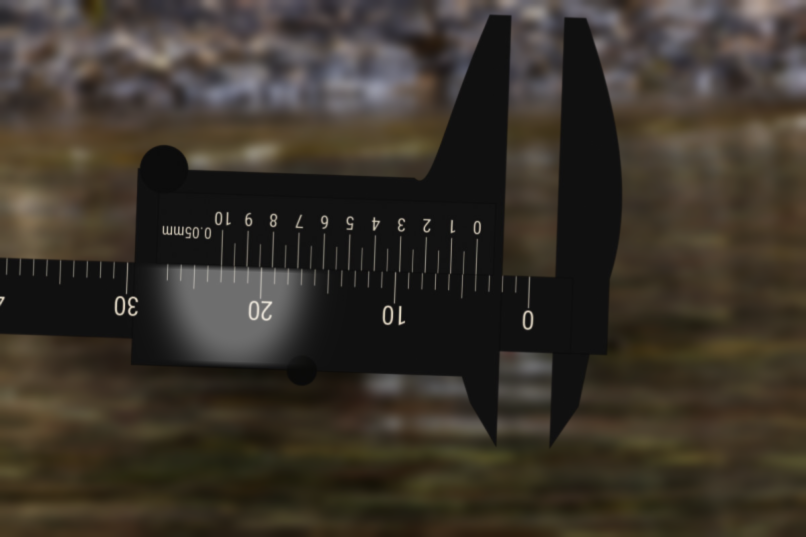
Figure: 4.0mm
